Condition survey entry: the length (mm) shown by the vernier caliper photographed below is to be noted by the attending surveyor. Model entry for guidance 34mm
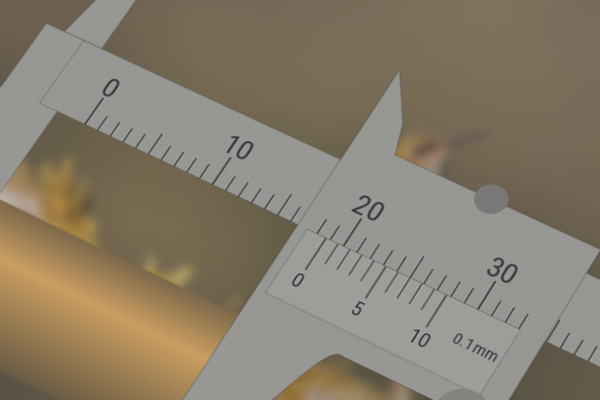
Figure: 18.7mm
